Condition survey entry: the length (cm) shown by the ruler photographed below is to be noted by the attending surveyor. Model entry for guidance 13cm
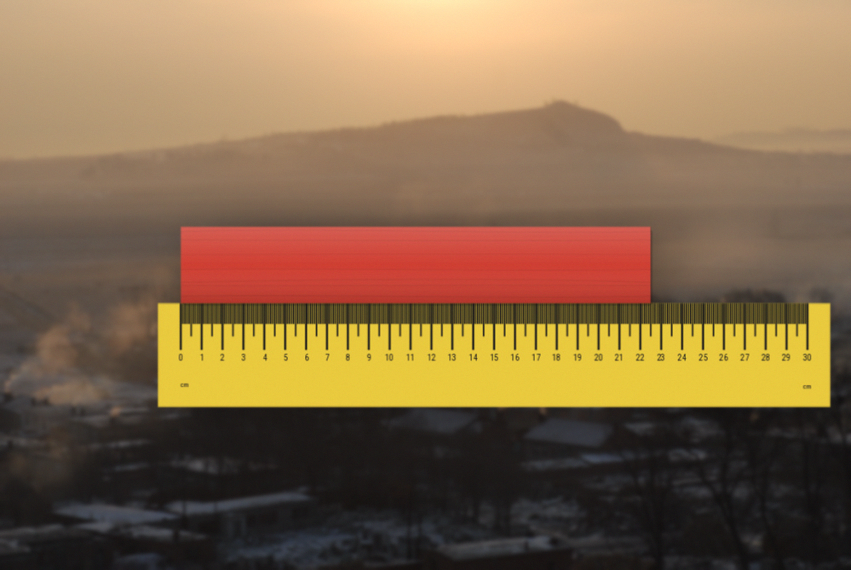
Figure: 22.5cm
